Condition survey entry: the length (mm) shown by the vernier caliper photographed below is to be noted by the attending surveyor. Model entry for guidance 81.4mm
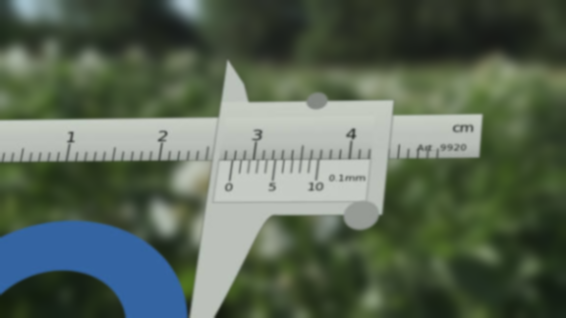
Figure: 27.8mm
